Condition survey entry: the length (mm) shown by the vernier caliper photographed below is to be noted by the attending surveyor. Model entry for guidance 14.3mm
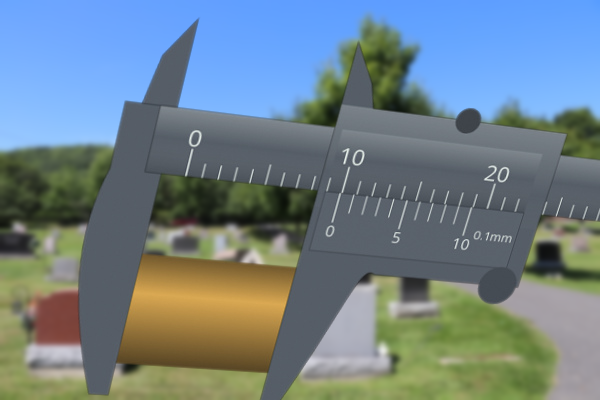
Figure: 9.9mm
